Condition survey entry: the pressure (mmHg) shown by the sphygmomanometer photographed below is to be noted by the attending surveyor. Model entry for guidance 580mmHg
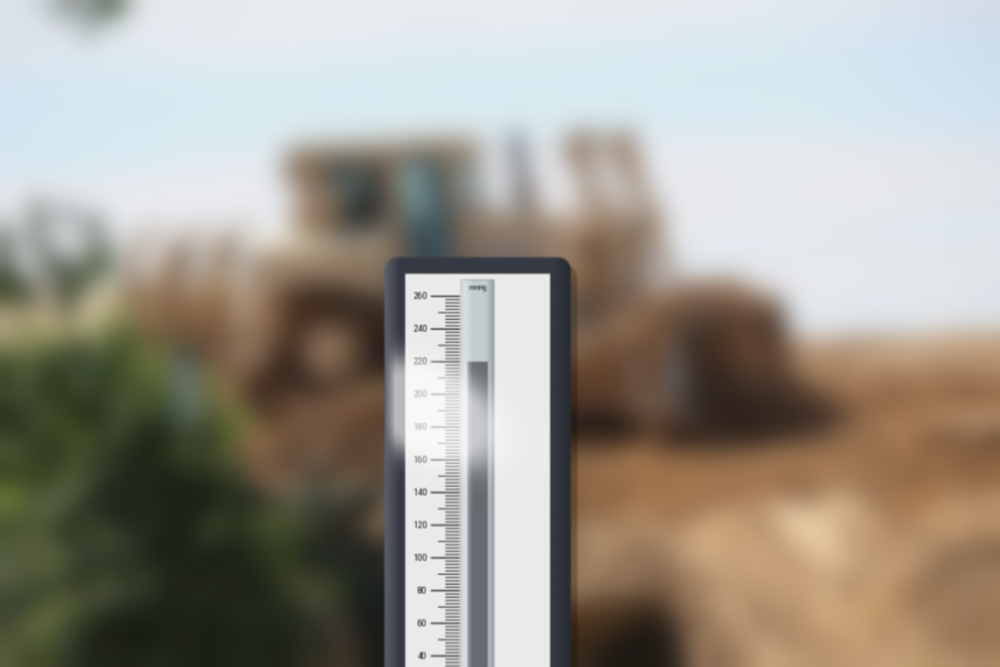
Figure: 220mmHg
